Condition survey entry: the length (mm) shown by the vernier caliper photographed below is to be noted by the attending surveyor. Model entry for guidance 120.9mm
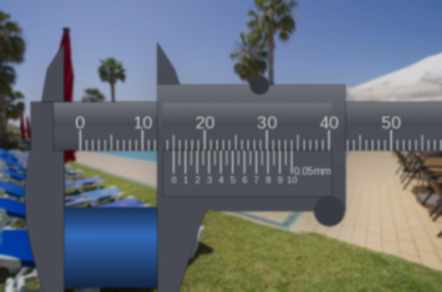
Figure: 15.0mm
